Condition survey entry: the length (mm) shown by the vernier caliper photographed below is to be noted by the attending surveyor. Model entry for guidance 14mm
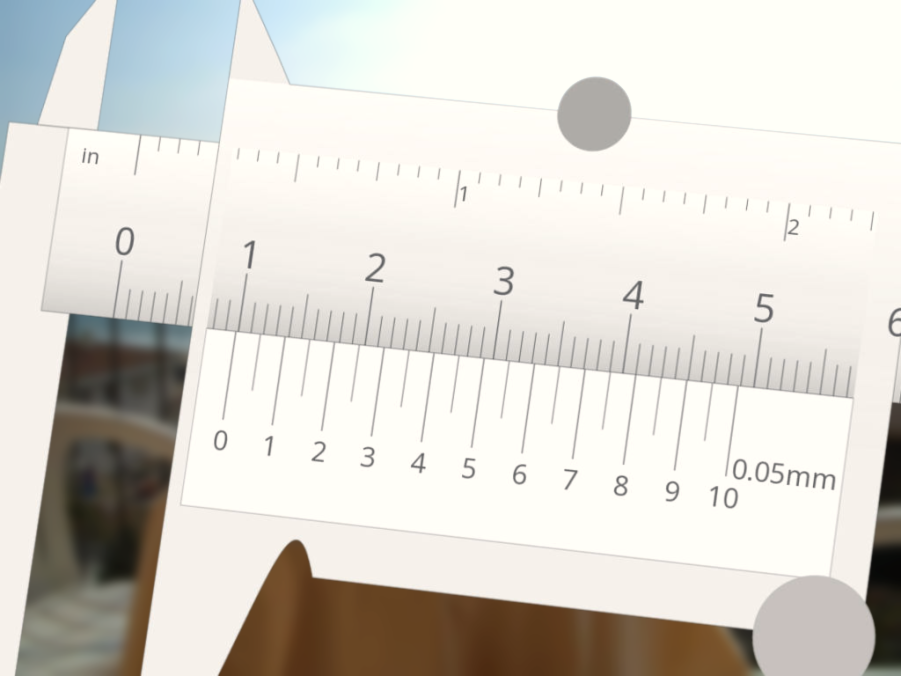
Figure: 9.8mm
